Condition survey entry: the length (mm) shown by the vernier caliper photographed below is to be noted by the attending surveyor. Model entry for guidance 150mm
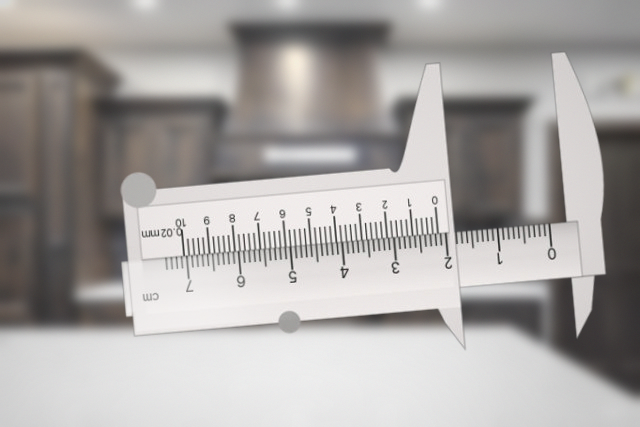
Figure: 21.5mm
